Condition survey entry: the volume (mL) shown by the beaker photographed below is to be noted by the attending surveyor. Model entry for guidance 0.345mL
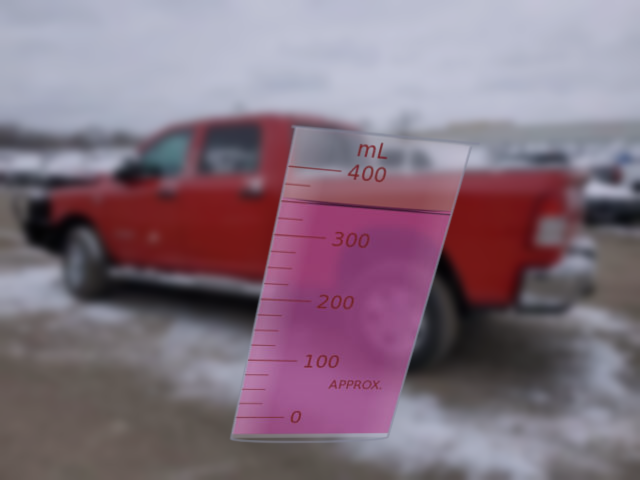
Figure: 350mL
